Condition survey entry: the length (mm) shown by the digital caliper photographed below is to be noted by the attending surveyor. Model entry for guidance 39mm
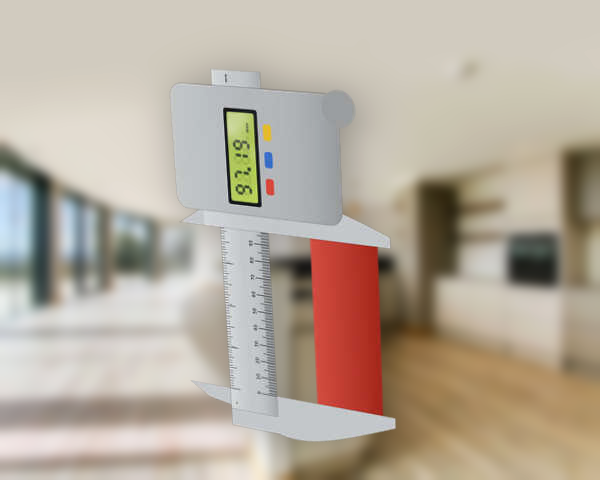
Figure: 97.19mm
